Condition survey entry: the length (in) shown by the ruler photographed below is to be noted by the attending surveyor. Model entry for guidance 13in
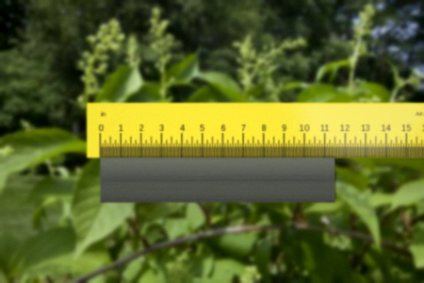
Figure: 11.5in
